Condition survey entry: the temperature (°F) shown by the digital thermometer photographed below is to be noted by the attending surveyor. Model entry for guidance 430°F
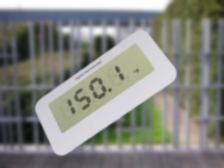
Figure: 150.1°F
